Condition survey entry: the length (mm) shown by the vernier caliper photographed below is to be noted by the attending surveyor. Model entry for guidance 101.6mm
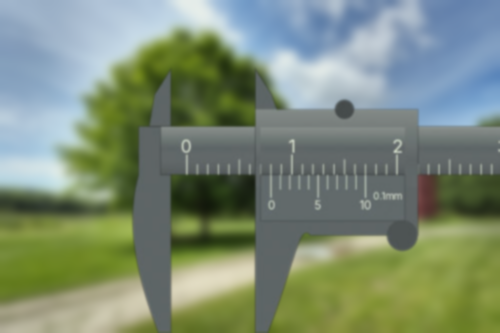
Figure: 8.0mm
